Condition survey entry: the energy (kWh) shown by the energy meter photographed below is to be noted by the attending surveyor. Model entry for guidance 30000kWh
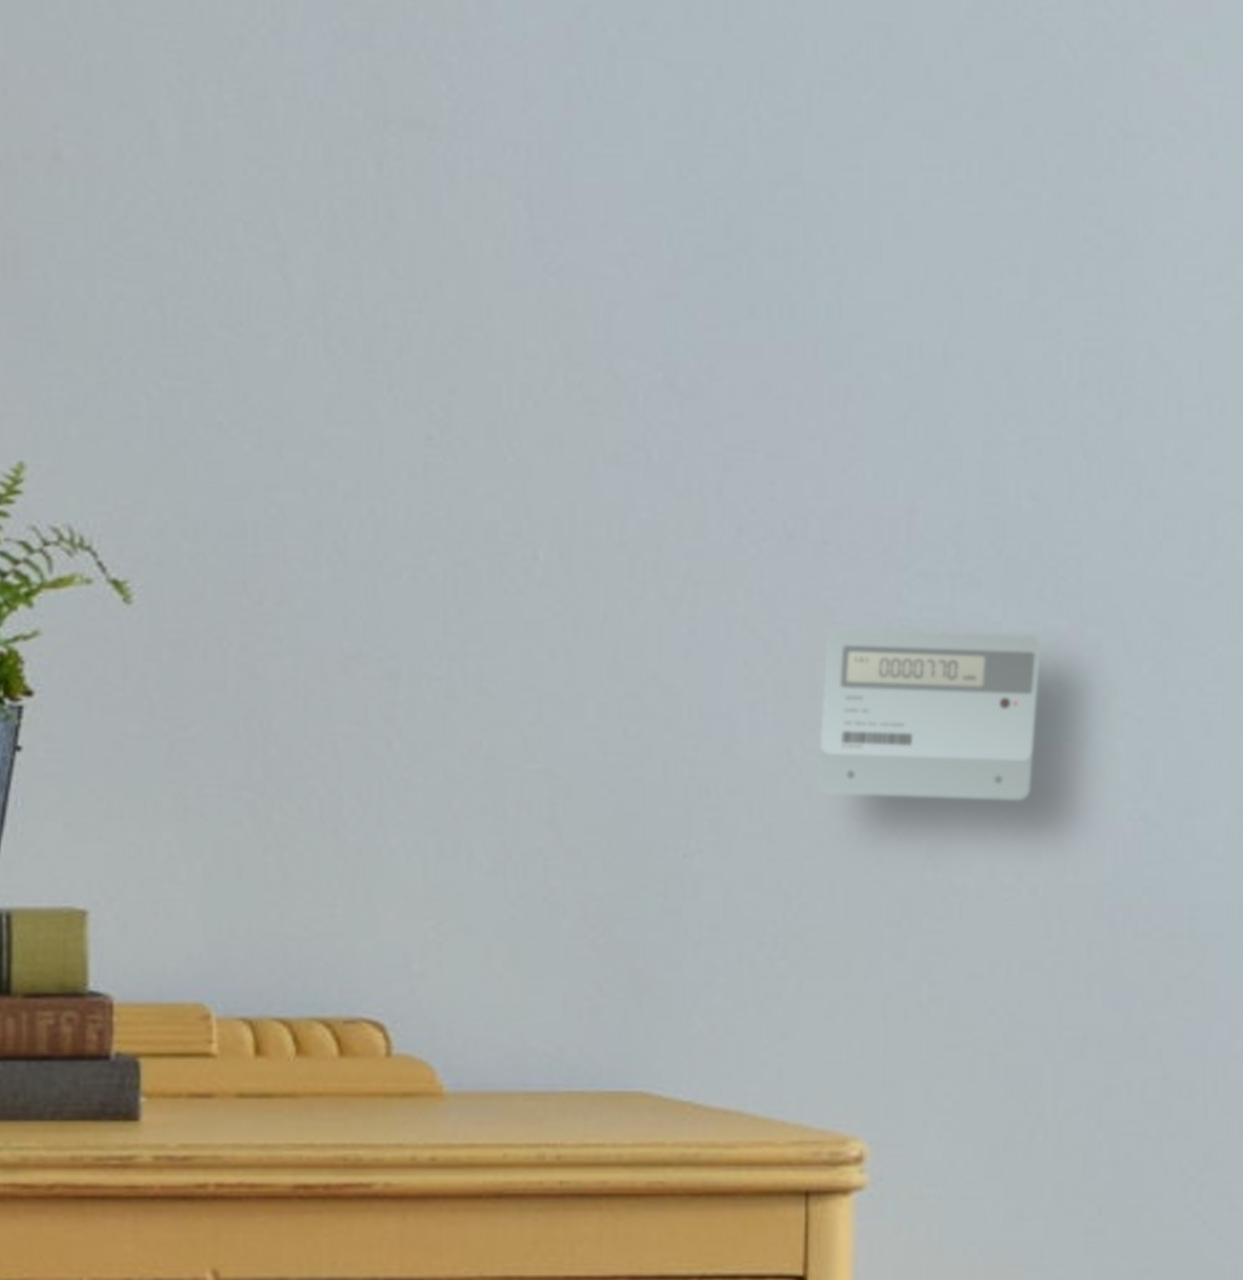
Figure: 770kWh
